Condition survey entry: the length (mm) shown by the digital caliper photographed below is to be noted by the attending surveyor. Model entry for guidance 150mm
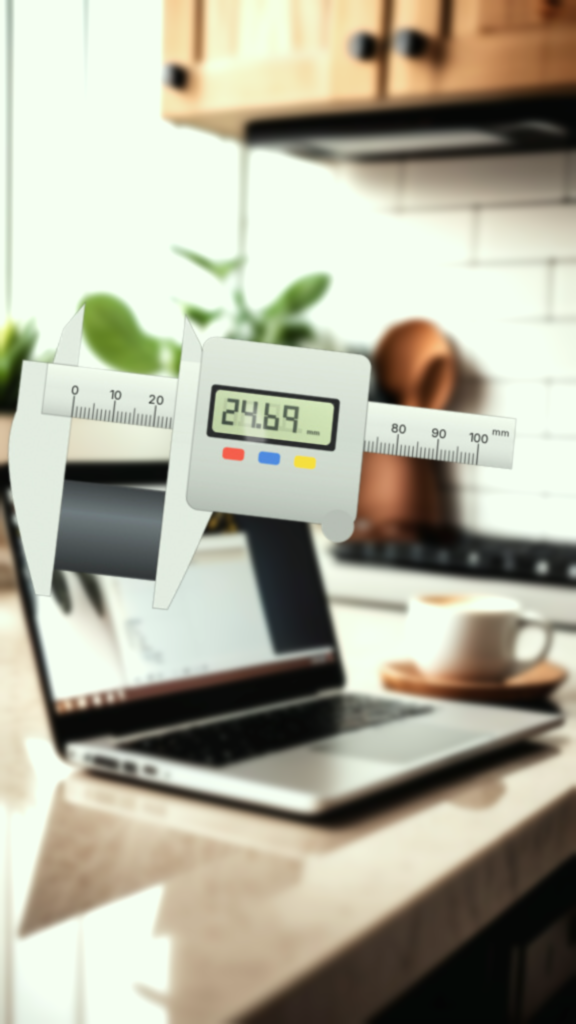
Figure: 24.69mm
